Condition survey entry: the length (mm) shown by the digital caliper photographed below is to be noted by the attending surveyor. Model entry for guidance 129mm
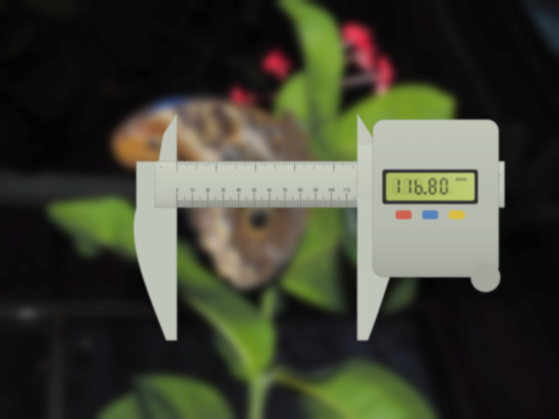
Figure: 116.80mm
